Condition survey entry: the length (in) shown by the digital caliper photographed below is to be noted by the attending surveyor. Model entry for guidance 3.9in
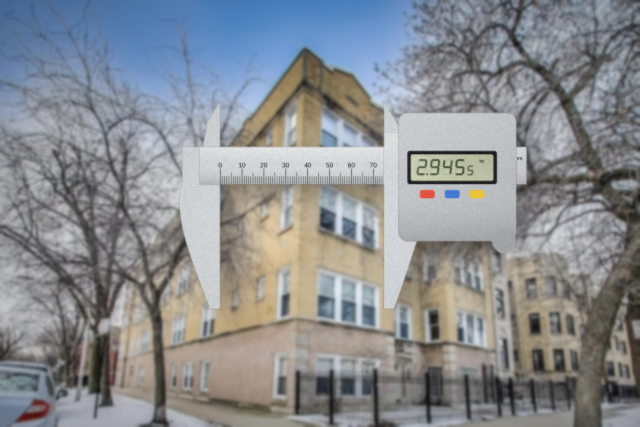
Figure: 2.9455in
